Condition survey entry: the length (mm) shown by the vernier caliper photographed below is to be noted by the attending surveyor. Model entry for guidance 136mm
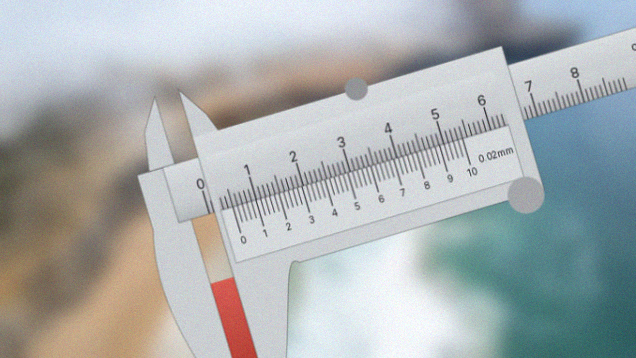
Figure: 5.0mm
